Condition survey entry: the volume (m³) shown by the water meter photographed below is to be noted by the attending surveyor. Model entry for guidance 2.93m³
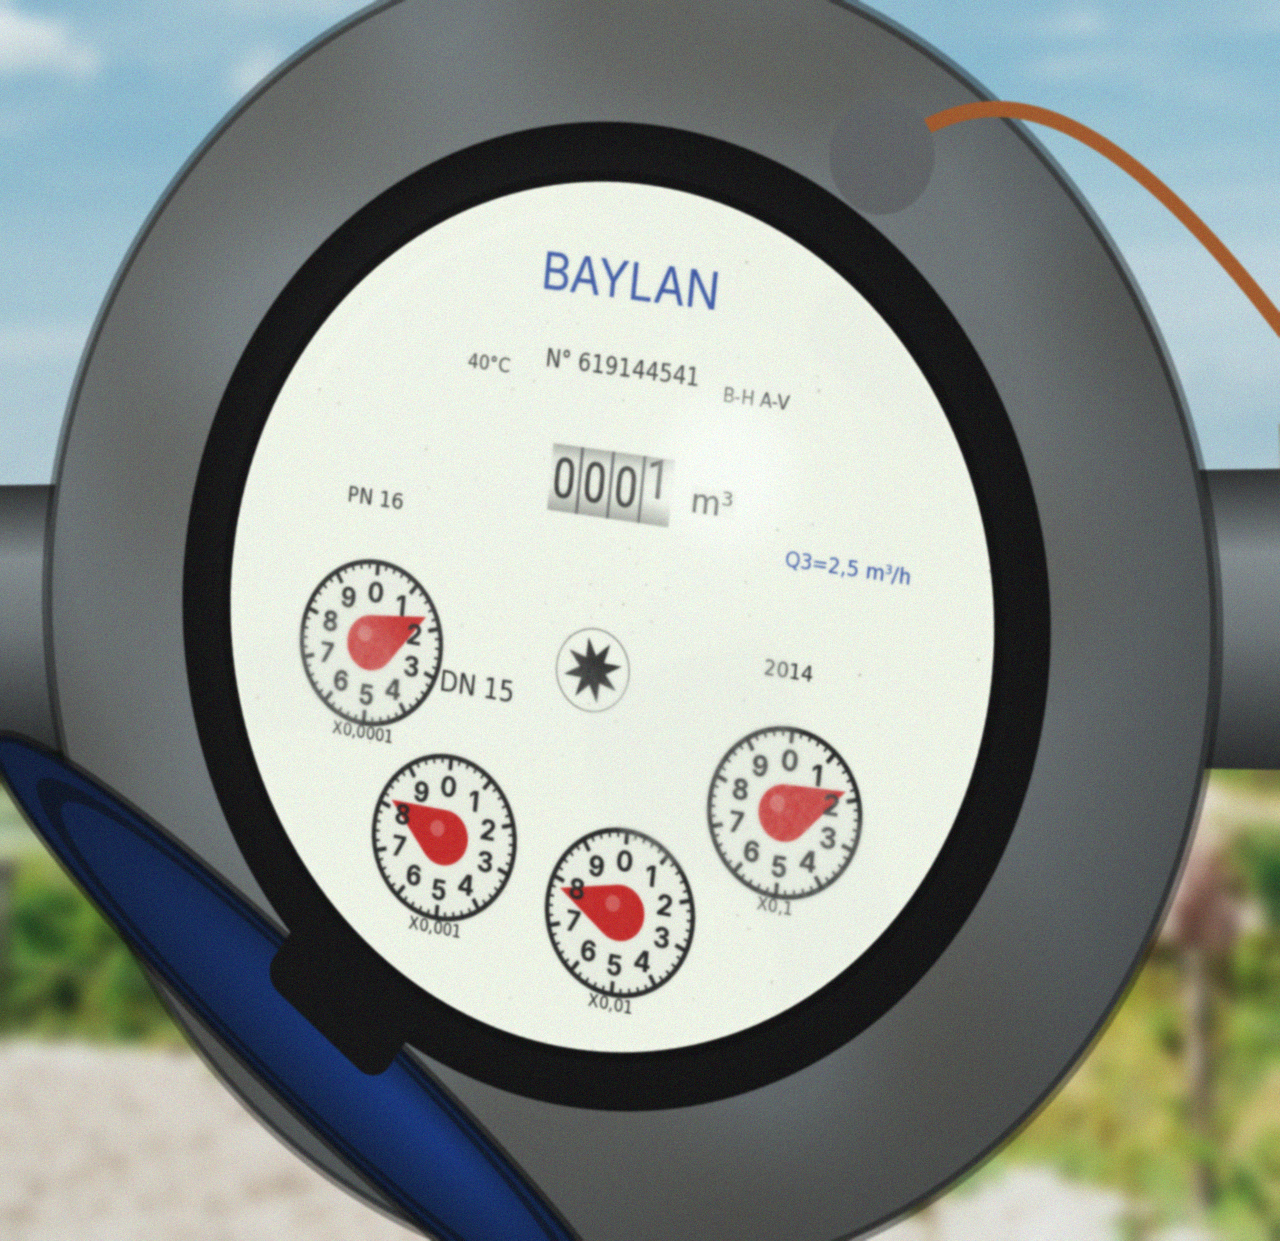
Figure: 1.1781m³
